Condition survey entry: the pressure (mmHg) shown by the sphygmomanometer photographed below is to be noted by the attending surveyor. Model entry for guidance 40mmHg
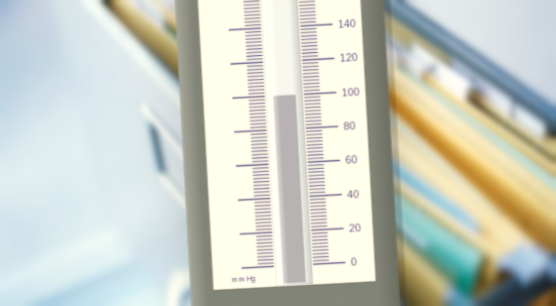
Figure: 100mmHg
